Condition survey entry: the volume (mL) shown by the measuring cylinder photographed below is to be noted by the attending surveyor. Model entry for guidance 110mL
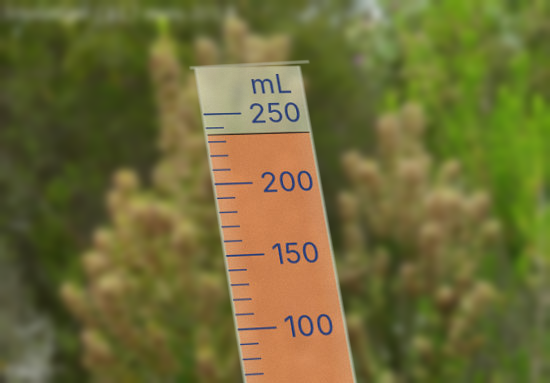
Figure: 235mL
